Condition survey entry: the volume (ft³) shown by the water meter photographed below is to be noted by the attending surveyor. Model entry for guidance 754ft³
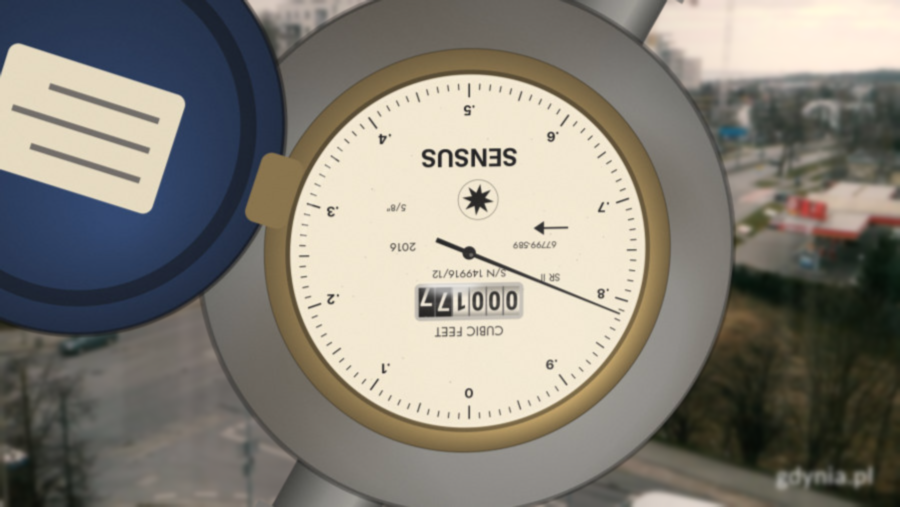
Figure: 176.81ft³
